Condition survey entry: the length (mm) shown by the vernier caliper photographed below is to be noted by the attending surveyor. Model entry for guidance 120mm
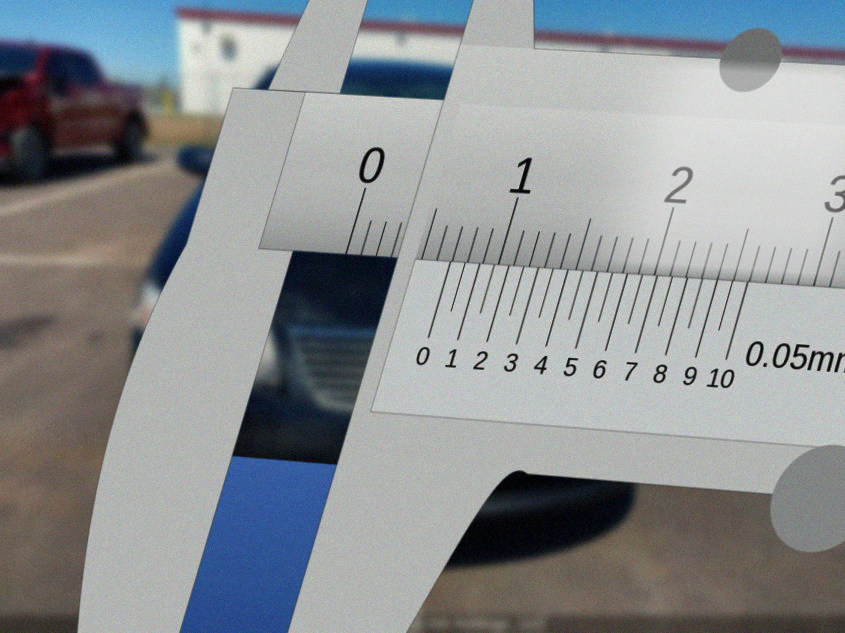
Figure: 6.9mm
